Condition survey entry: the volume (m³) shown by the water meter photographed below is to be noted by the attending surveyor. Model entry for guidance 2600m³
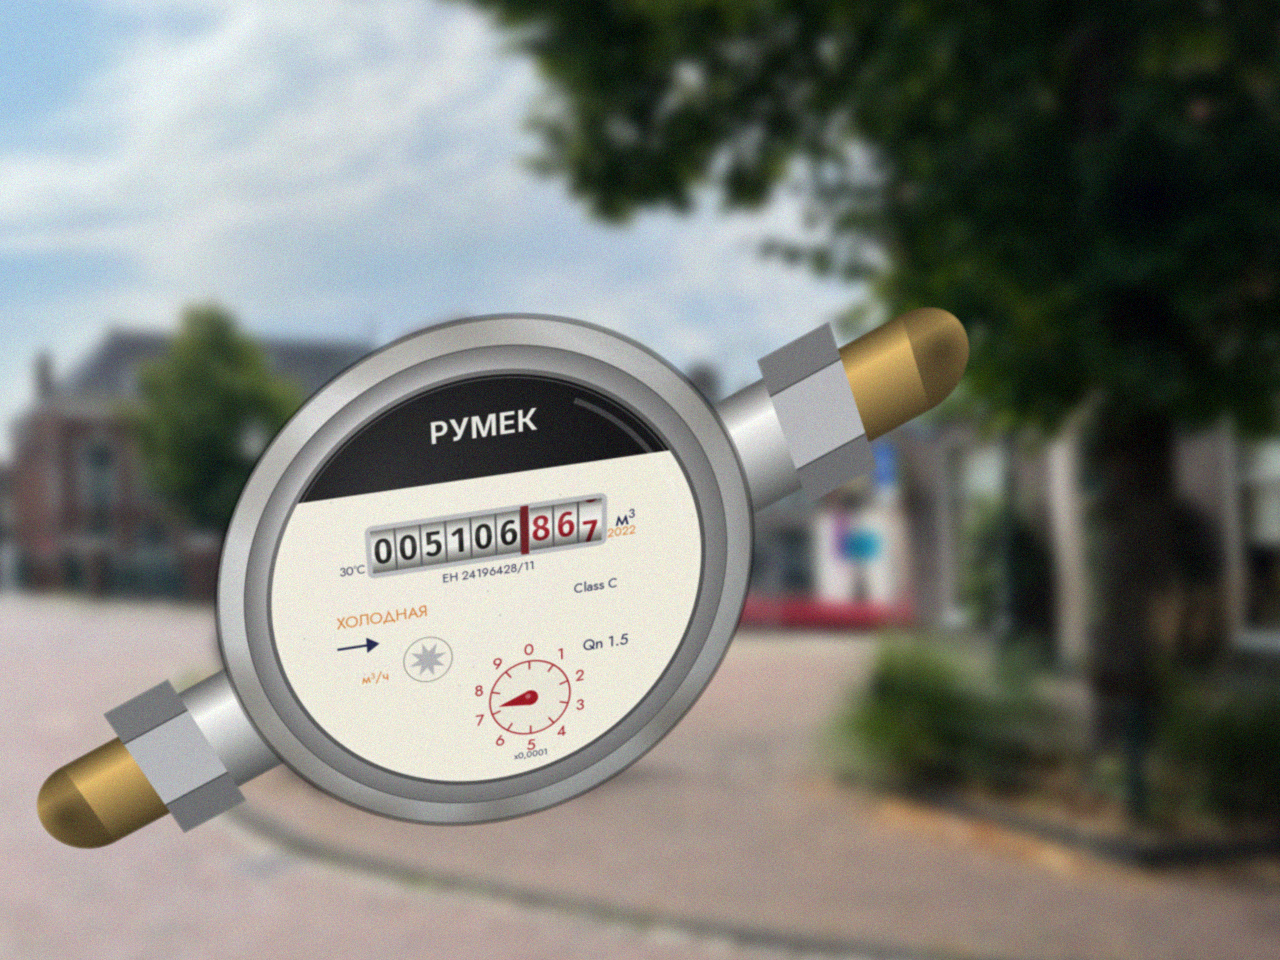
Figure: 5106.8667m³
